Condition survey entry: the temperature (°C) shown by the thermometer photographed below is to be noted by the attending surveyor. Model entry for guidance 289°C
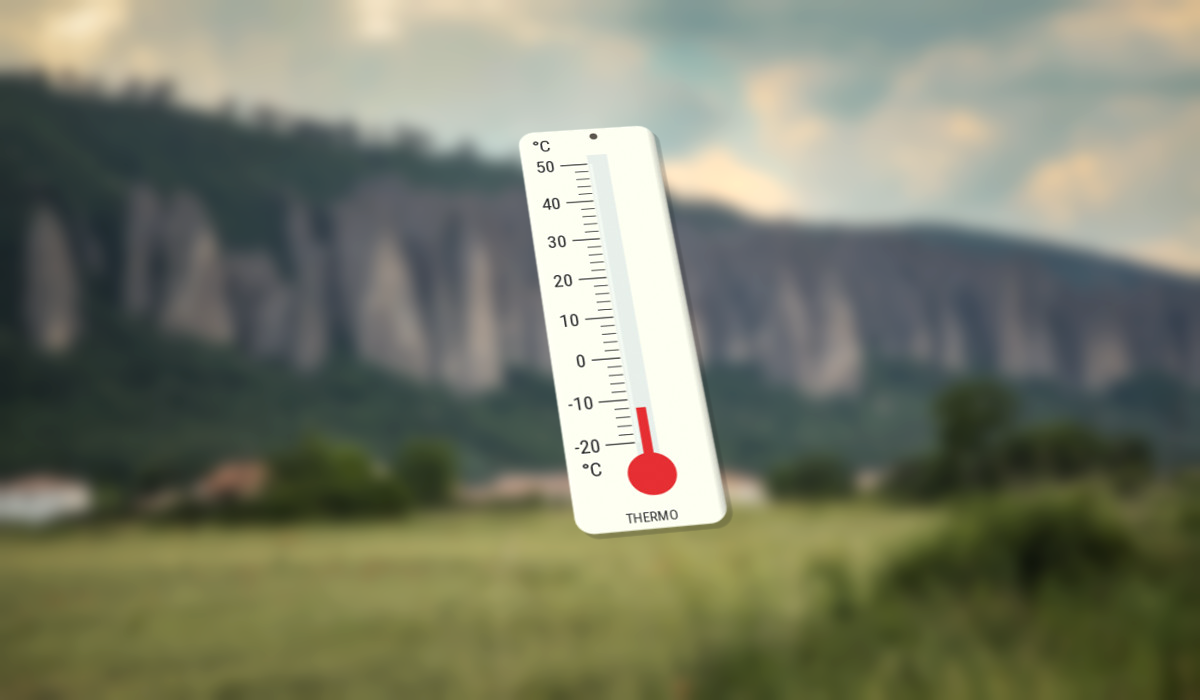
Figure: -12°C
